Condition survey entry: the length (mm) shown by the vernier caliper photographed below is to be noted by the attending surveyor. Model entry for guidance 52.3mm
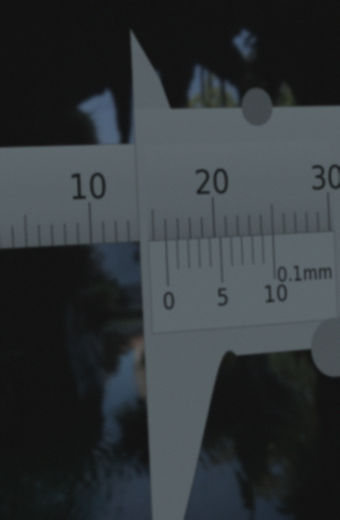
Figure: 16.0mm
